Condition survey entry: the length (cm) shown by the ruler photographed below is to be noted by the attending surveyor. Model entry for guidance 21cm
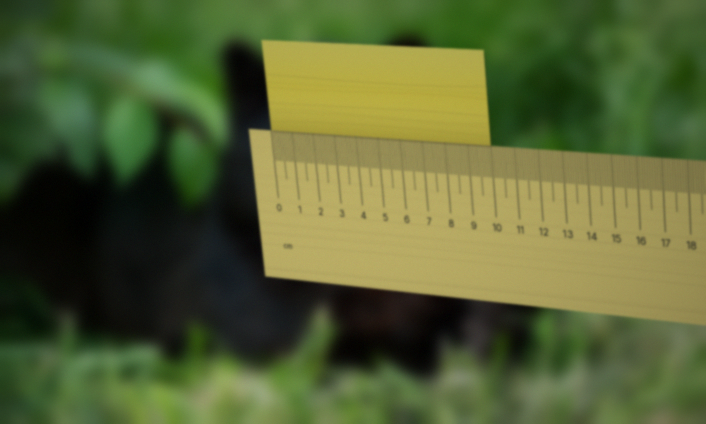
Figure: 10cm
